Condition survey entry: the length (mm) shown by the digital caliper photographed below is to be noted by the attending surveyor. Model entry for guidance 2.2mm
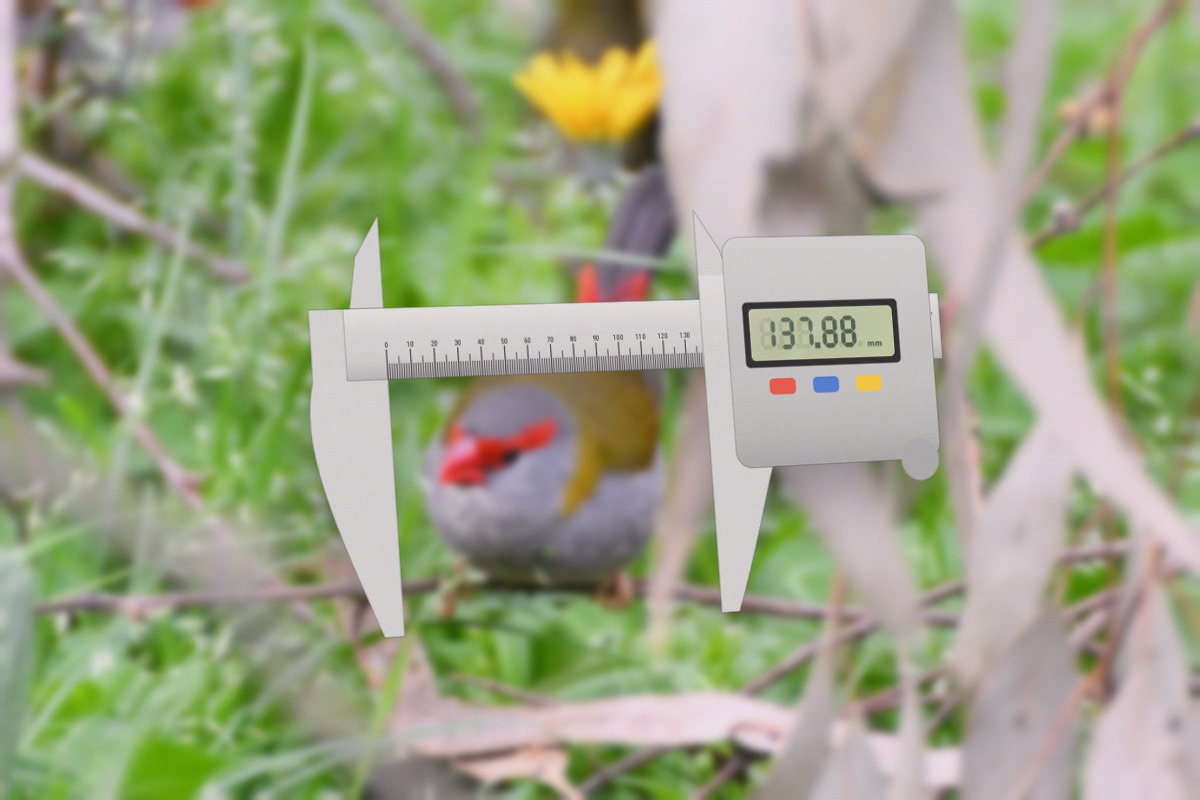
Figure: 137.88mm
